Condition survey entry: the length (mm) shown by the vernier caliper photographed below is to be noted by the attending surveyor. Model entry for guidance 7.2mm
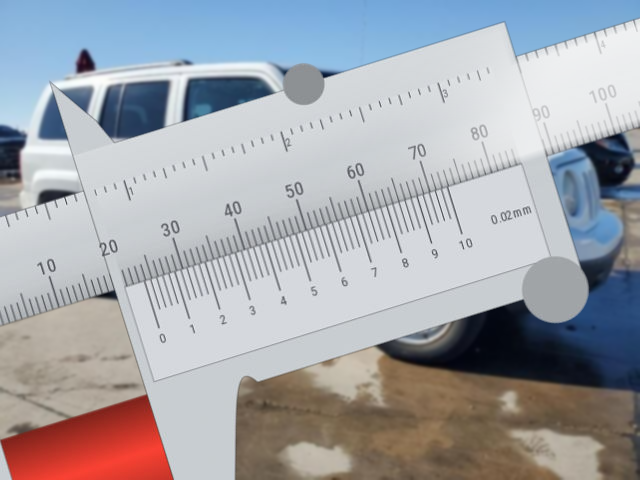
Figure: 23.8mm
